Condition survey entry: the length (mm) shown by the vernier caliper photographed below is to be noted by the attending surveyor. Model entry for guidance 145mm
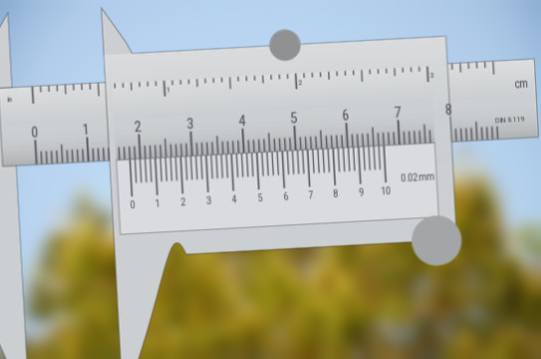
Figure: 18.0mm
